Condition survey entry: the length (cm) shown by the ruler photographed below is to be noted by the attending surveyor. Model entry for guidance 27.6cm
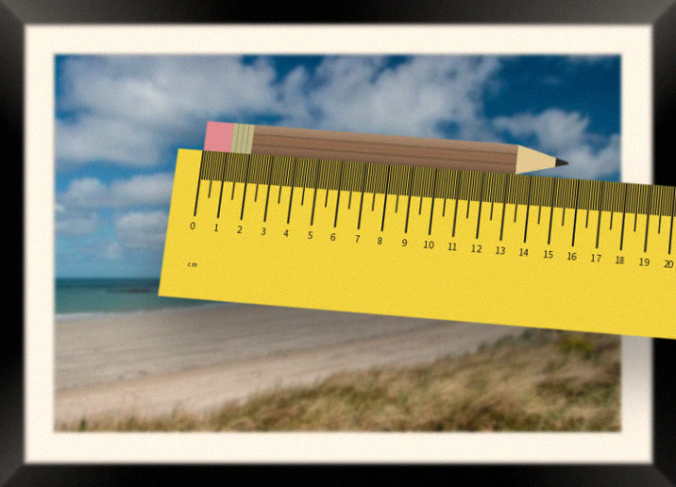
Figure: 15.5cm
